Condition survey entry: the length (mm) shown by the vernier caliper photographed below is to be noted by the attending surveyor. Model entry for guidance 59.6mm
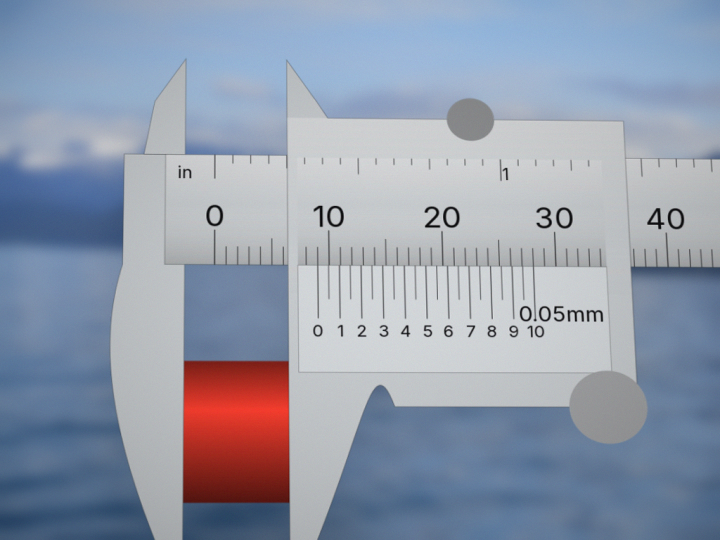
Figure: 9.0mm
